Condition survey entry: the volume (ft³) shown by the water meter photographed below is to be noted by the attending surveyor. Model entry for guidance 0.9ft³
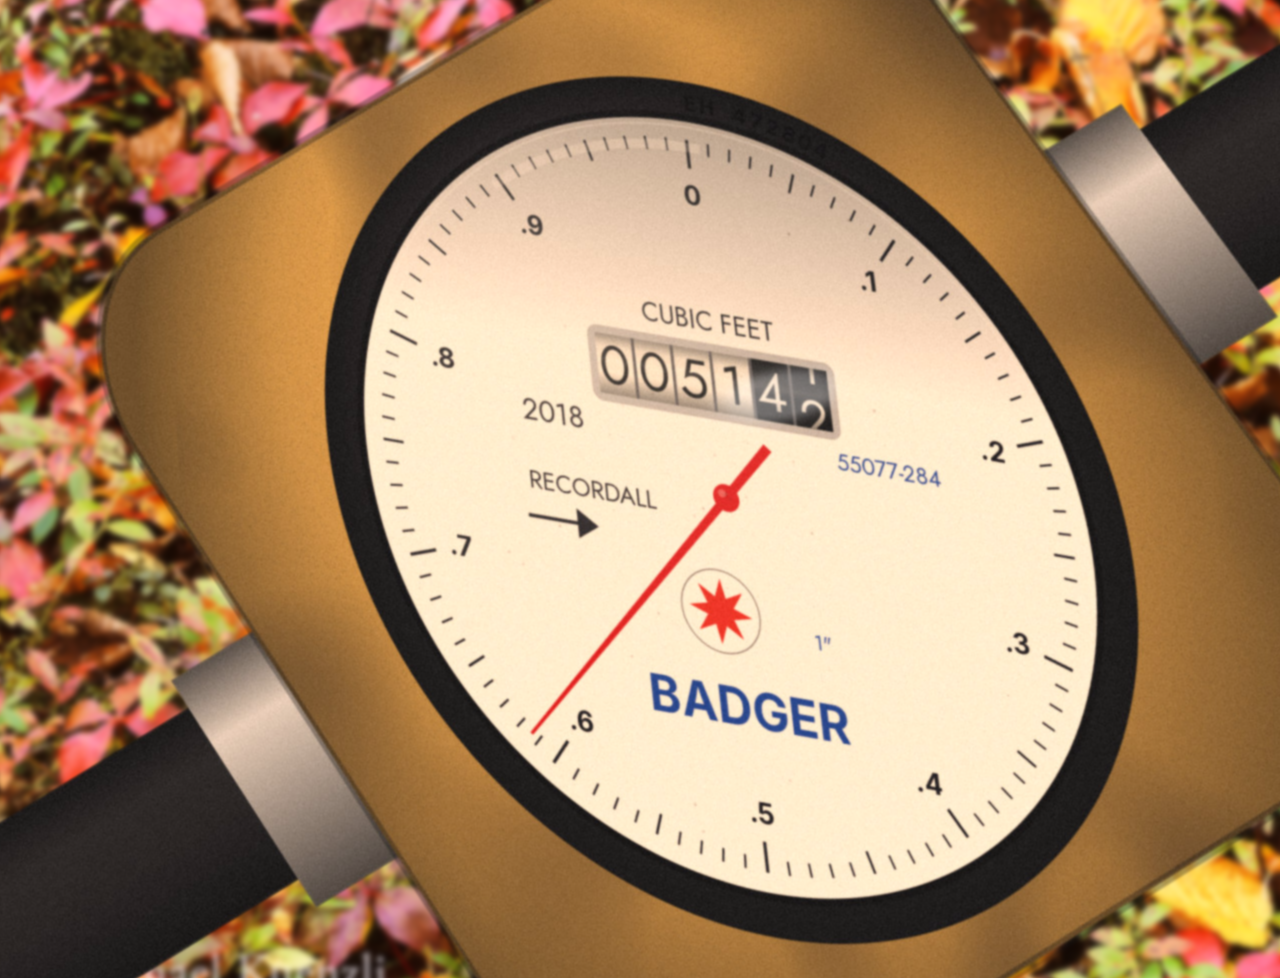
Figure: 5141.61ft³
